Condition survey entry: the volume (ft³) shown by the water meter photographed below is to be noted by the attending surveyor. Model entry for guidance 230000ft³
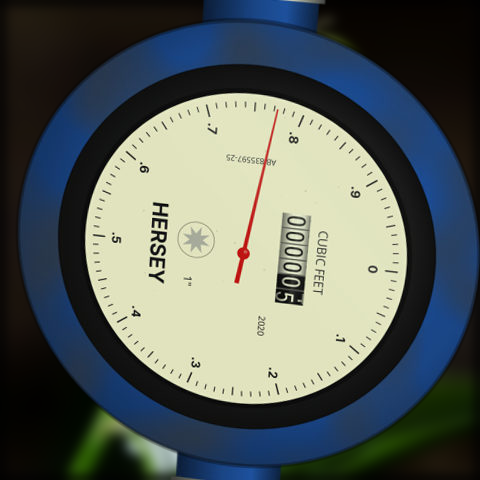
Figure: 4.77ft³
